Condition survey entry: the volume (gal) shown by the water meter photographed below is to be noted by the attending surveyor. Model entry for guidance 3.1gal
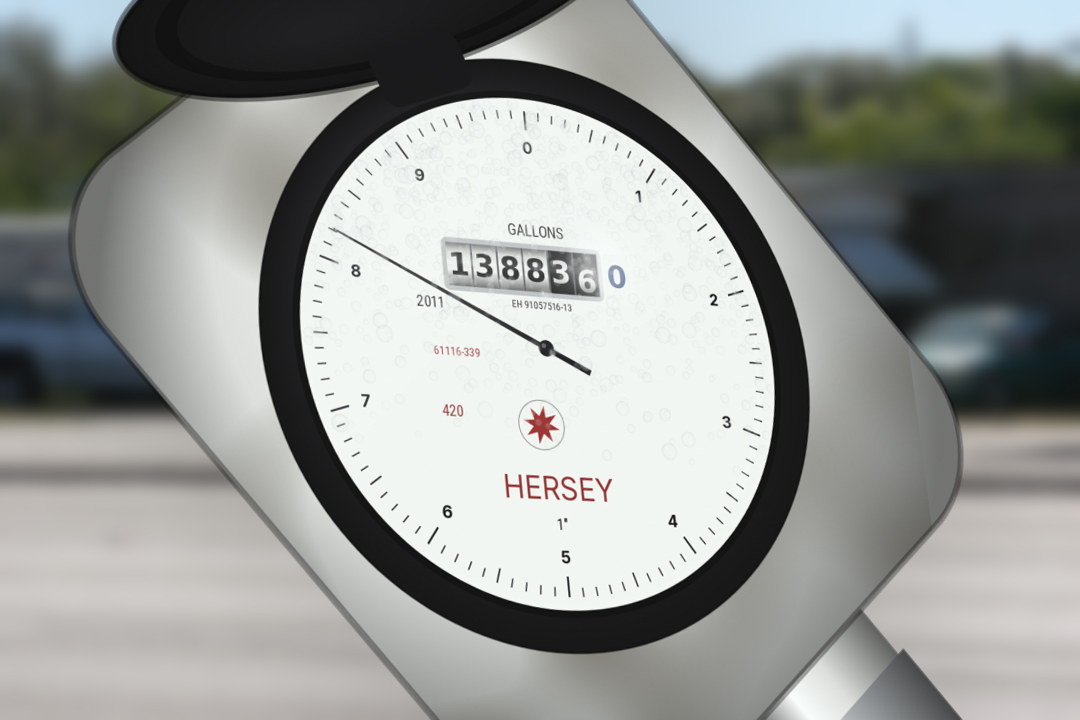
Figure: 1388358.2gal
